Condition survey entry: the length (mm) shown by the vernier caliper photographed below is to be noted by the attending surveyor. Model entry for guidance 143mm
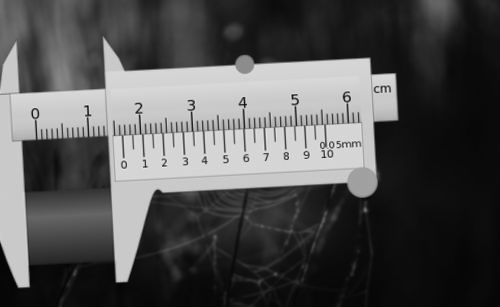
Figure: 16.5mm
